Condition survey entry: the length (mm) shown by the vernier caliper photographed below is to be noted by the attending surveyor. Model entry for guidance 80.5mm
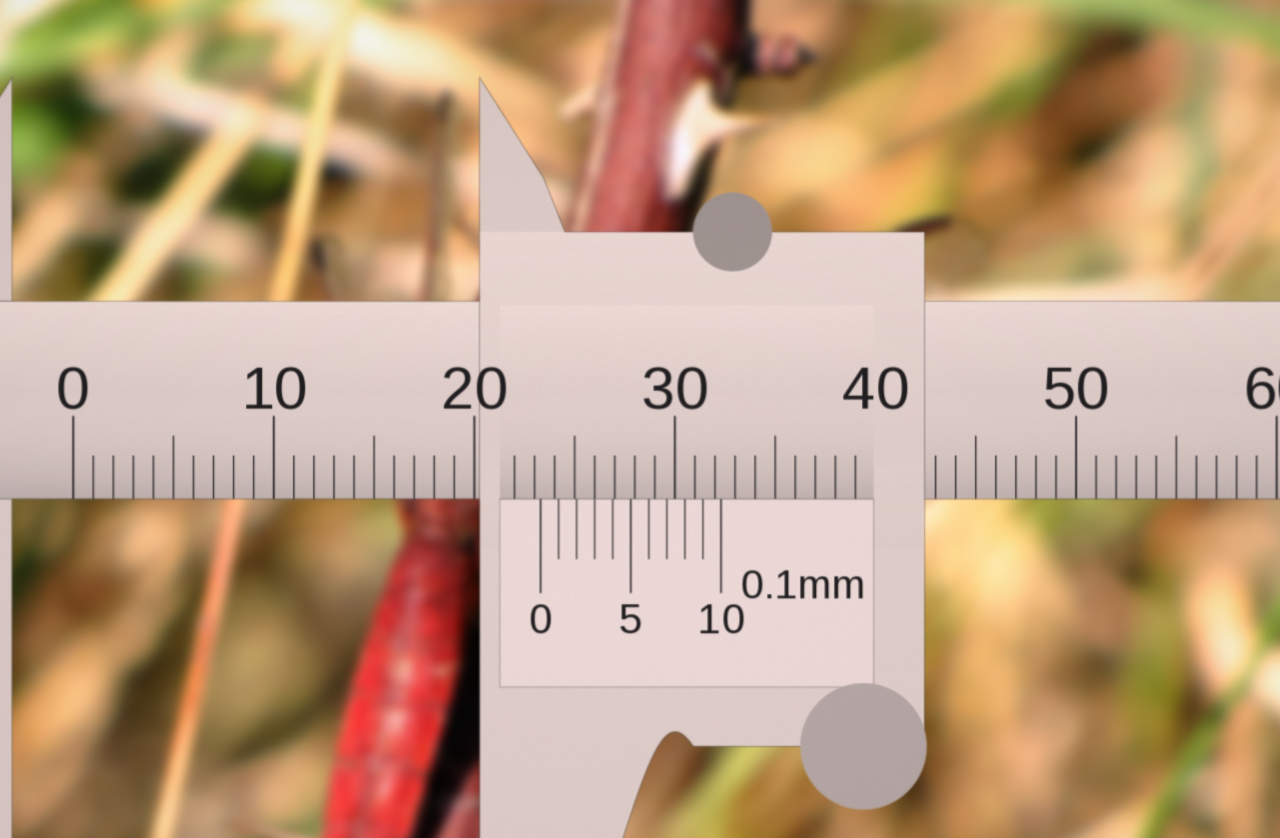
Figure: 23.3mm
